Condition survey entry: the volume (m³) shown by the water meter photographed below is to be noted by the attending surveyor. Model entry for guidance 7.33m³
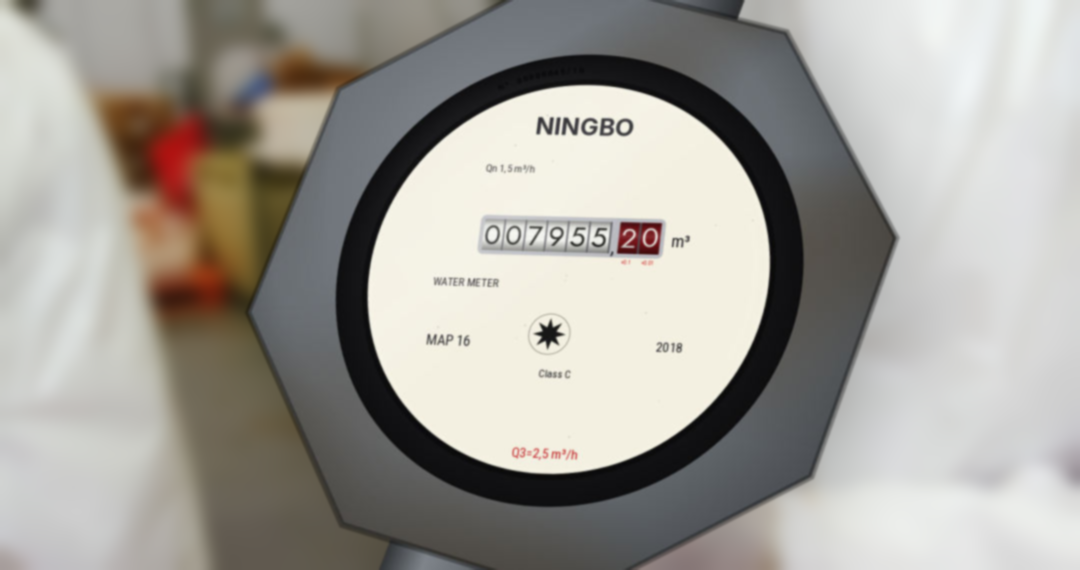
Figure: 7955.20m³
